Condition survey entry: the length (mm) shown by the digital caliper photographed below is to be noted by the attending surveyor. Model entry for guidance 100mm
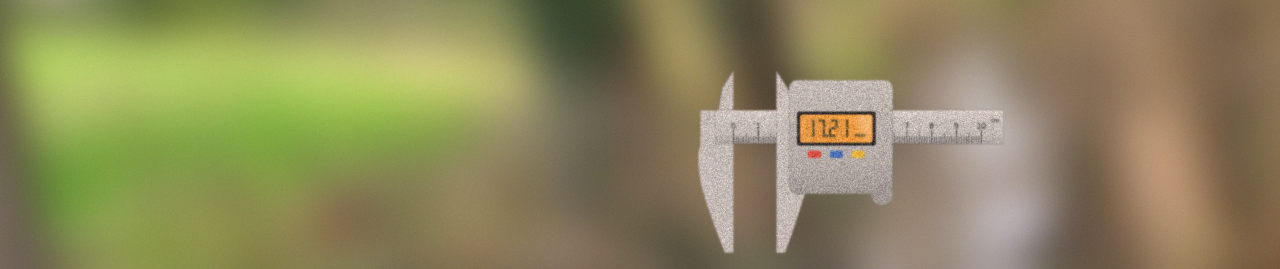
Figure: 17.21mm
